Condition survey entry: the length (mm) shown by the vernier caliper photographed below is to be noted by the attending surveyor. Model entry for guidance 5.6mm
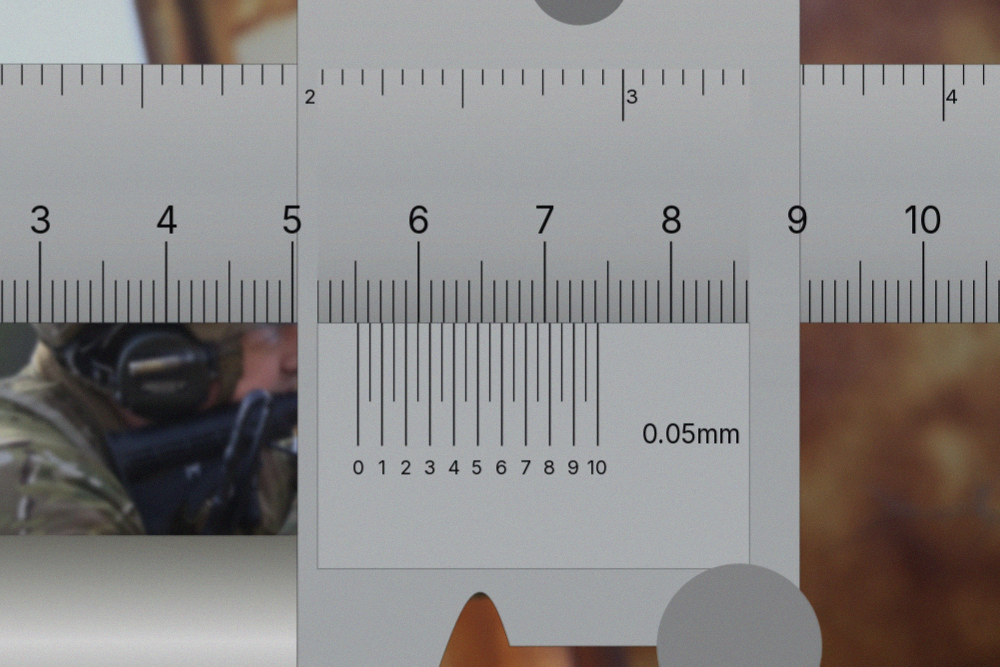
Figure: 55.2mm
